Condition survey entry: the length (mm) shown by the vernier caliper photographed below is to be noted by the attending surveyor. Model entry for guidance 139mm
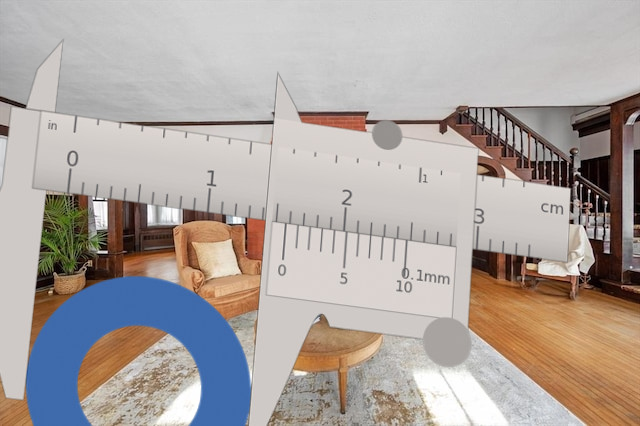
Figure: 15.7mm
